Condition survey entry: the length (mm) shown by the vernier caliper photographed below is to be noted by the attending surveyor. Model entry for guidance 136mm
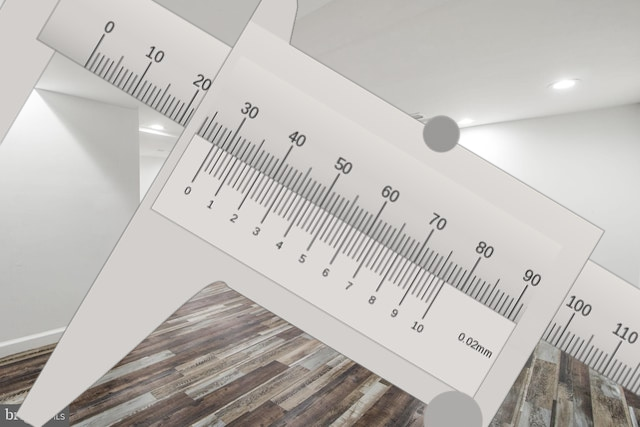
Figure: 27.6mm
